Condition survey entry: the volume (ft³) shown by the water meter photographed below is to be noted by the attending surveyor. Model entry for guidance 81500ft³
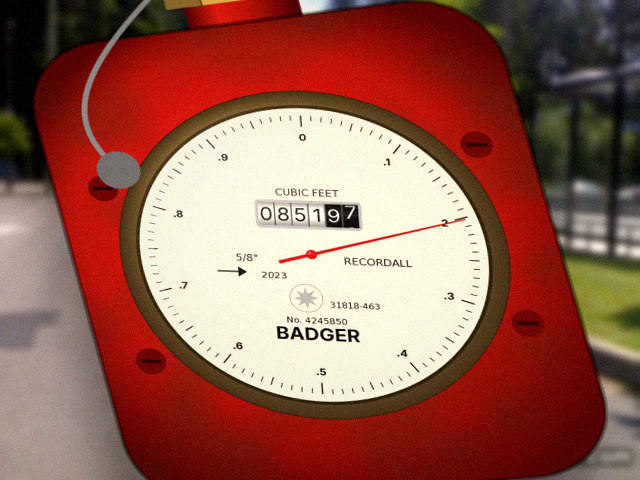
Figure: 85197.20ft³
